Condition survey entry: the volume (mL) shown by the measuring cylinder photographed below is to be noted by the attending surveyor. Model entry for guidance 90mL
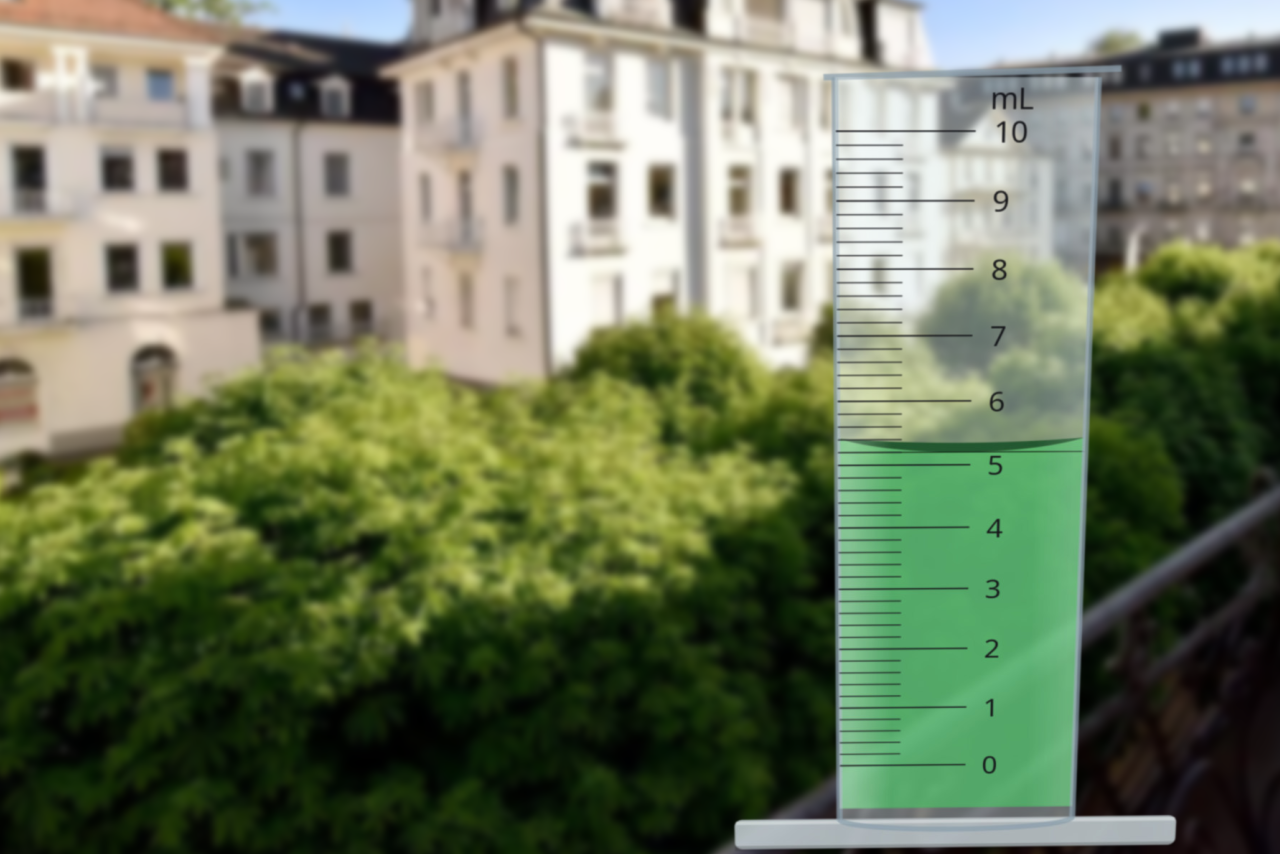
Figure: 5.2mL
